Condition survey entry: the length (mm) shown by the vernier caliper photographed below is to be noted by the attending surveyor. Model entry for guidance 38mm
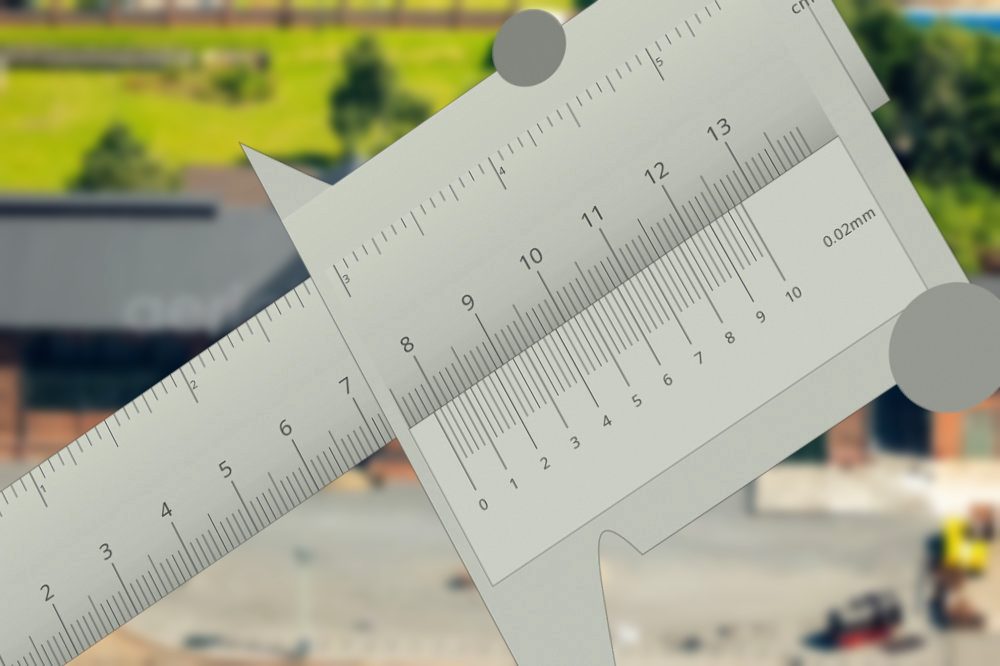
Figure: 78.8mm
